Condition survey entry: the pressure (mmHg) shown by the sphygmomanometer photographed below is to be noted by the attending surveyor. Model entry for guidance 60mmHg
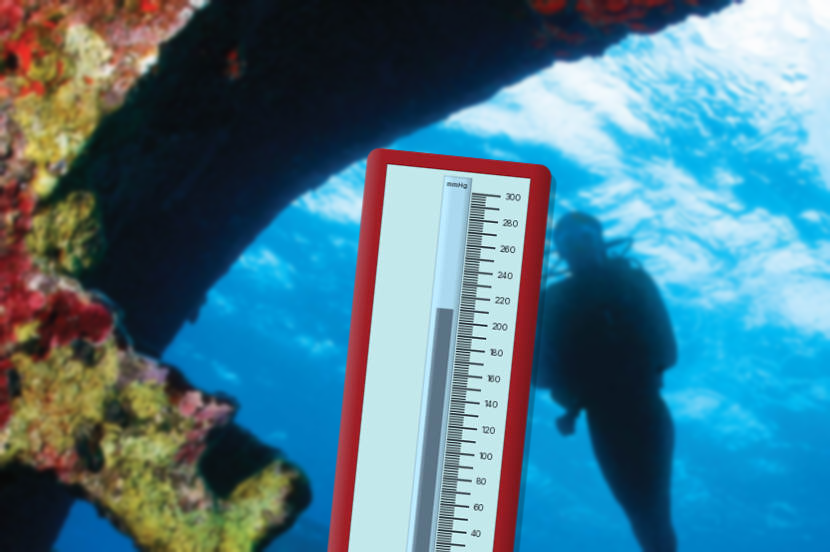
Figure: 210mmHg
